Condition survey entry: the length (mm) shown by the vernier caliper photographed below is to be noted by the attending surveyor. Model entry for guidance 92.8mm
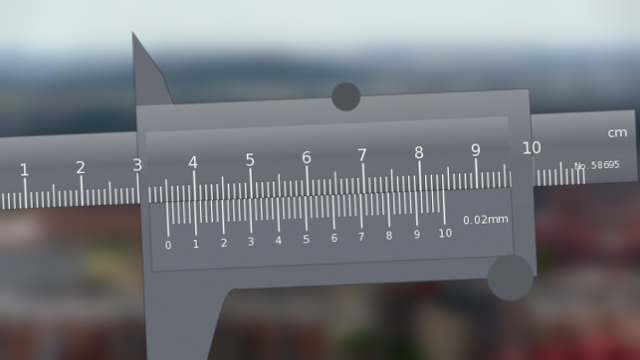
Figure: 35.0mm
